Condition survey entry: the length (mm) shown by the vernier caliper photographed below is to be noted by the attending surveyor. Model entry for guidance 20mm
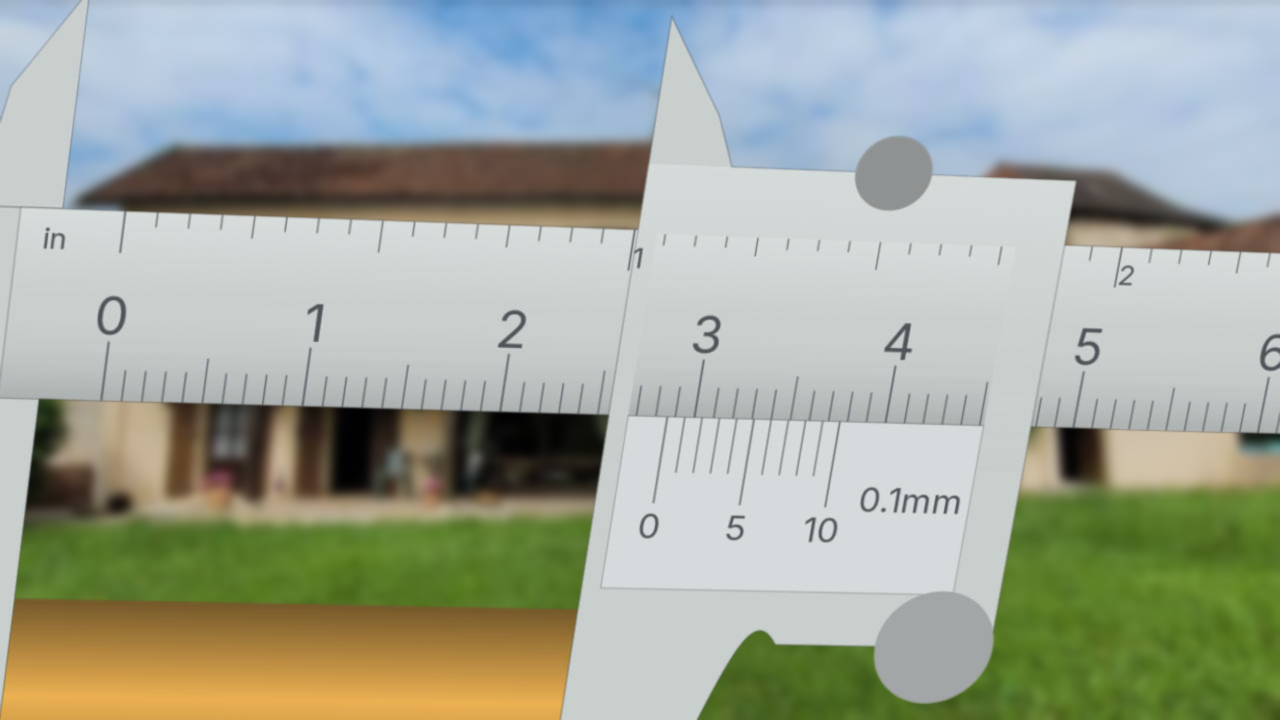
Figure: 28.6mm
